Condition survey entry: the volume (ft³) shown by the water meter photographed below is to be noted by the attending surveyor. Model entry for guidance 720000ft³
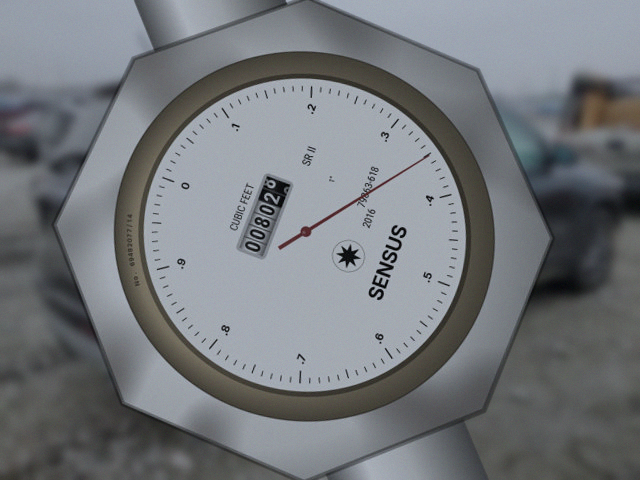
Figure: 8028.35ft³
